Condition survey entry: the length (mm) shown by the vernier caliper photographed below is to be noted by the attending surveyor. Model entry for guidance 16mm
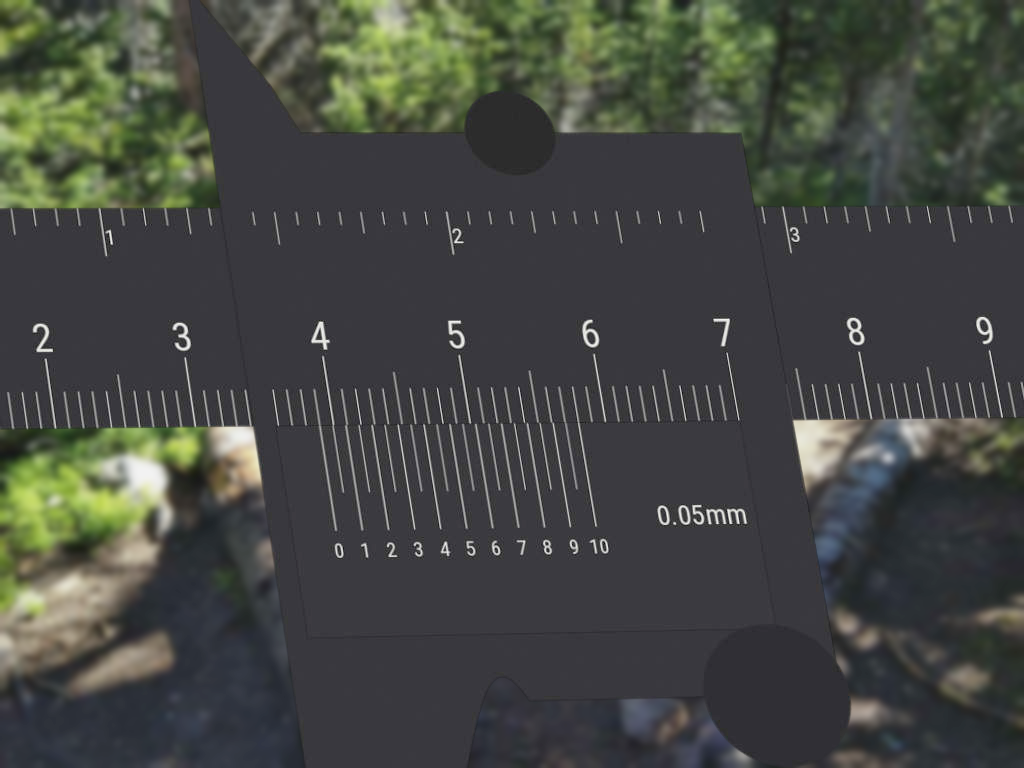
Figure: 39.0mm
